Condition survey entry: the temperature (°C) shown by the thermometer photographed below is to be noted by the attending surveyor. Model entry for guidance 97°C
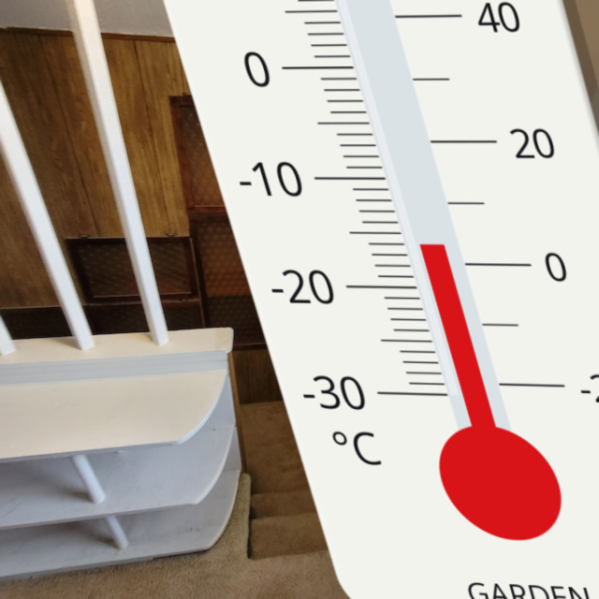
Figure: -16°C
